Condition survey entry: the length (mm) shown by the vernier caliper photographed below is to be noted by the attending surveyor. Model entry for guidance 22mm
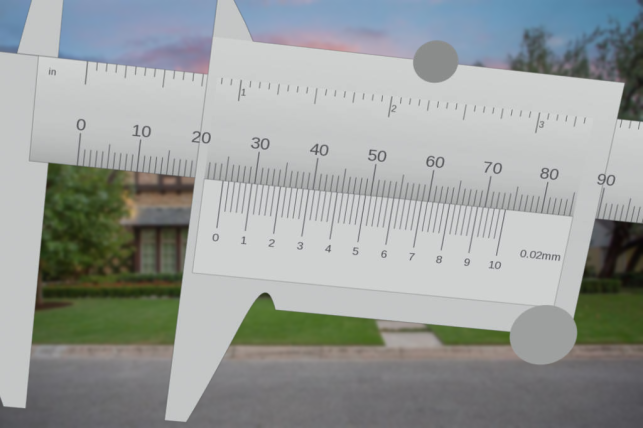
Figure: 24.6mm
